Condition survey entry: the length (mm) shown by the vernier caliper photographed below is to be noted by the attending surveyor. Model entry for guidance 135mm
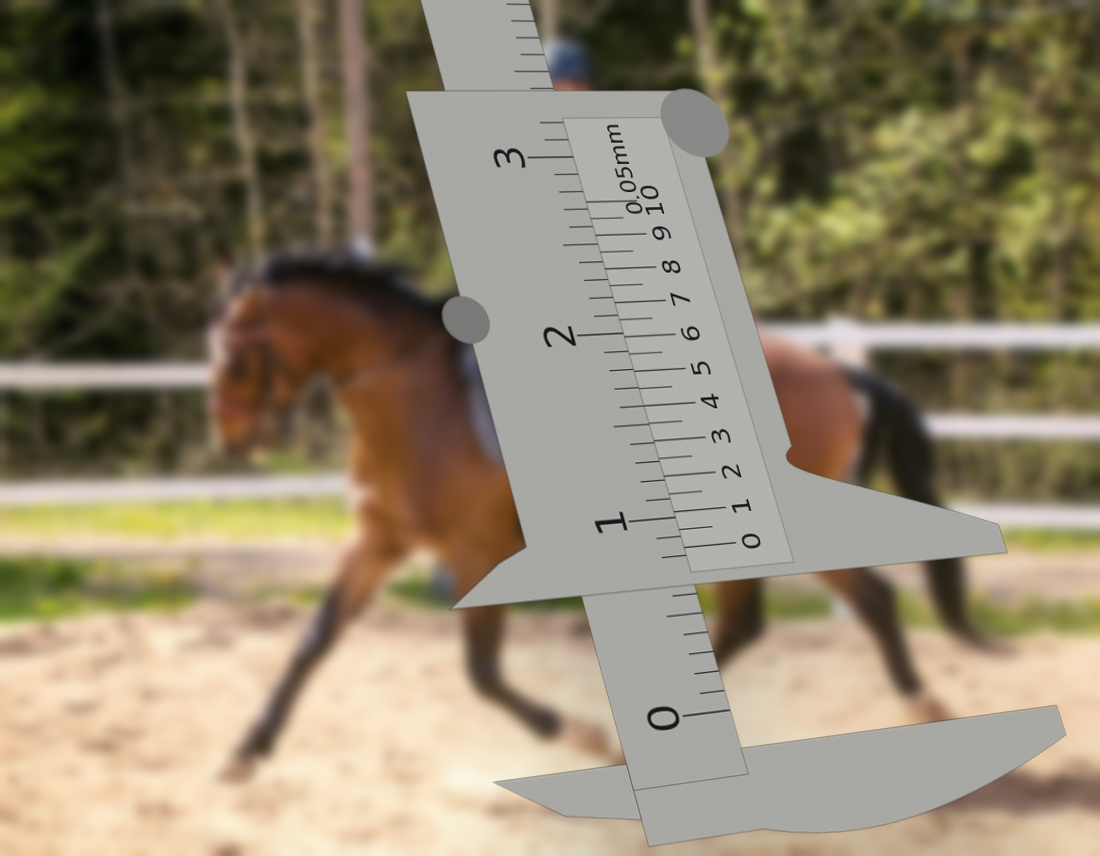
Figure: 8.4mm
